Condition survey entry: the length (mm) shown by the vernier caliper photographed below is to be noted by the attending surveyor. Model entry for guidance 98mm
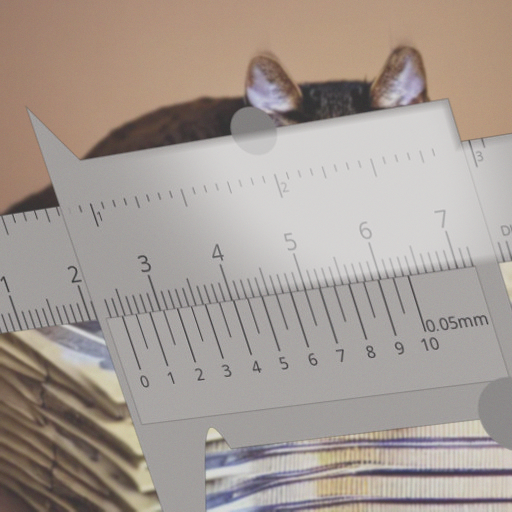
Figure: 24.6mm
